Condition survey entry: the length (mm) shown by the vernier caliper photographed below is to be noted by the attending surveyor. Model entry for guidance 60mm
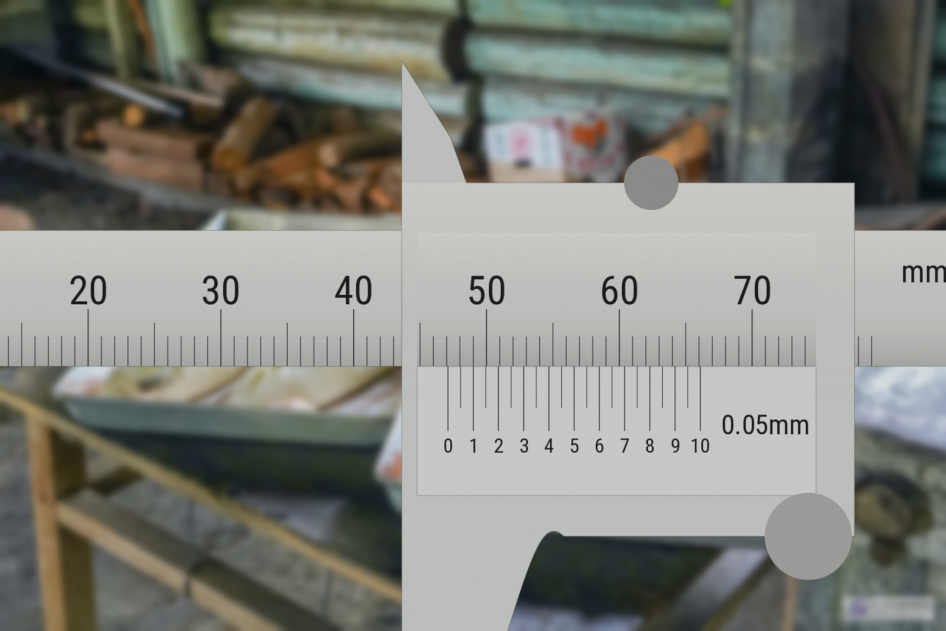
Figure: 47.1mm
